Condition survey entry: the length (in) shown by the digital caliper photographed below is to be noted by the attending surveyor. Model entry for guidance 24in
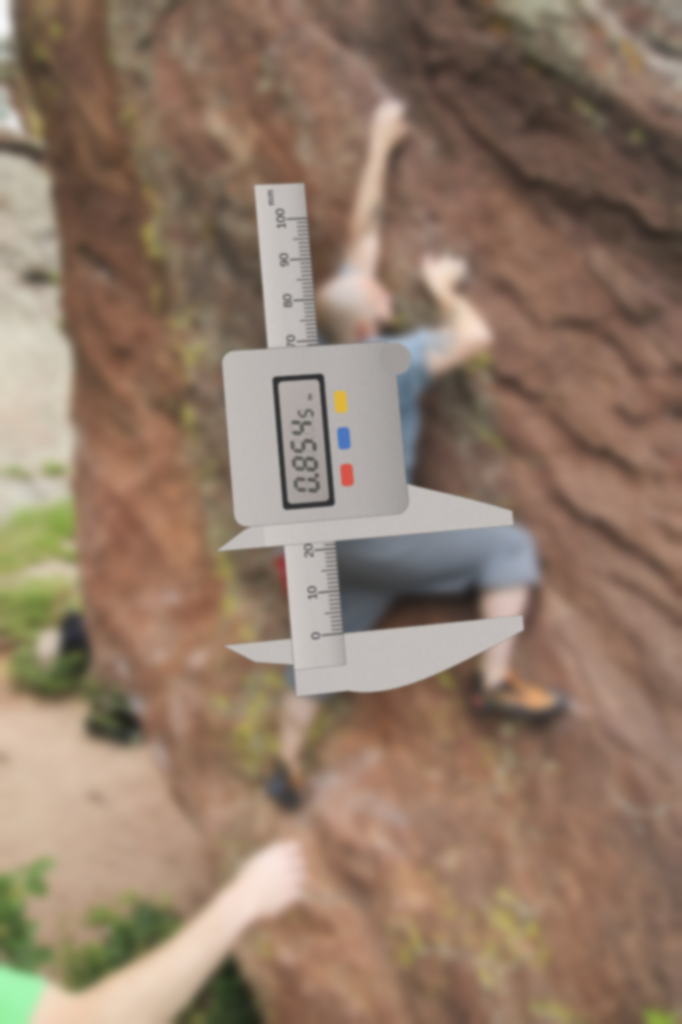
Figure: 0.8545in
